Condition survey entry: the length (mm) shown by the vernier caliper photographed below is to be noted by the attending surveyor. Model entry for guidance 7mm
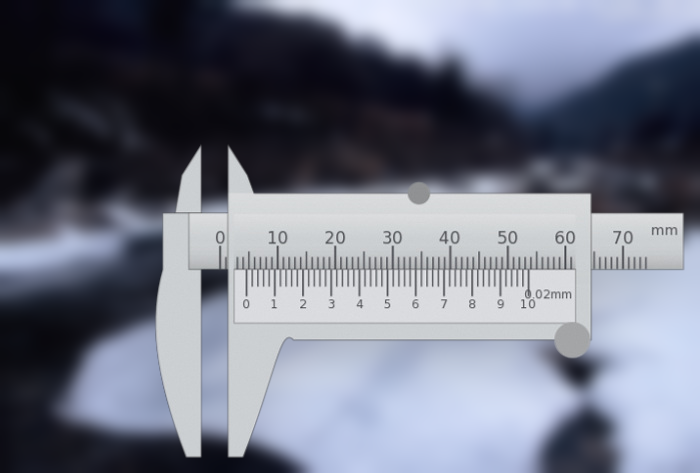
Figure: 4.6mm
